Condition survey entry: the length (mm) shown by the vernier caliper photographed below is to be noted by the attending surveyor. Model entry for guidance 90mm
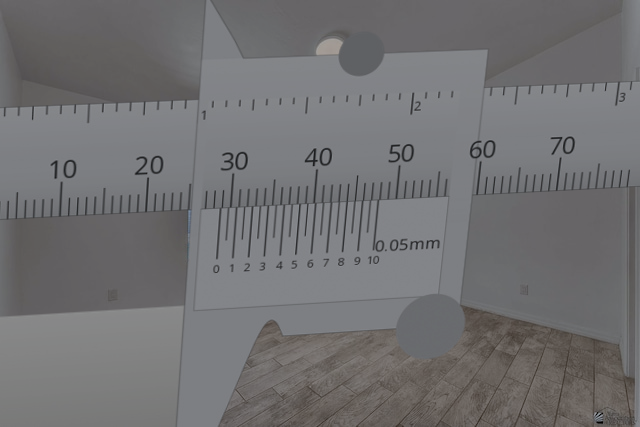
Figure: 28.8mm
